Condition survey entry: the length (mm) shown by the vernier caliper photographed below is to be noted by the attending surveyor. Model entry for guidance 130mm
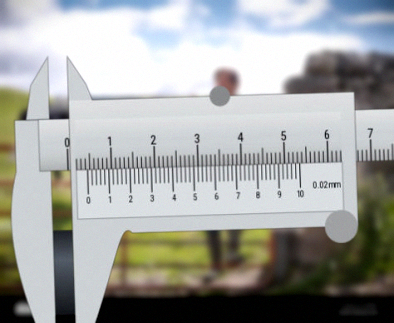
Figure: 4.5mm
